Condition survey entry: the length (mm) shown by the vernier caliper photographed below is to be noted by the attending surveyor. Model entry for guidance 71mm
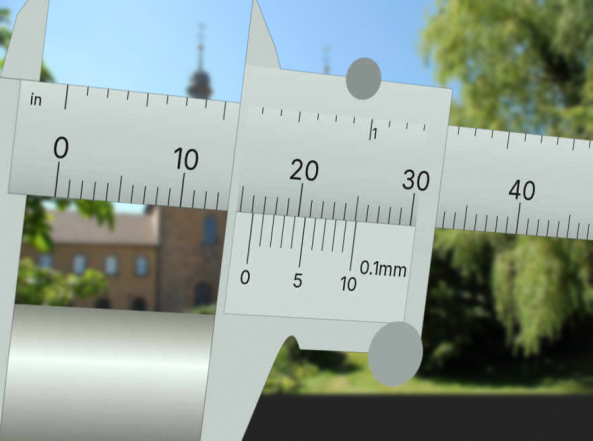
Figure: 16.1mm
